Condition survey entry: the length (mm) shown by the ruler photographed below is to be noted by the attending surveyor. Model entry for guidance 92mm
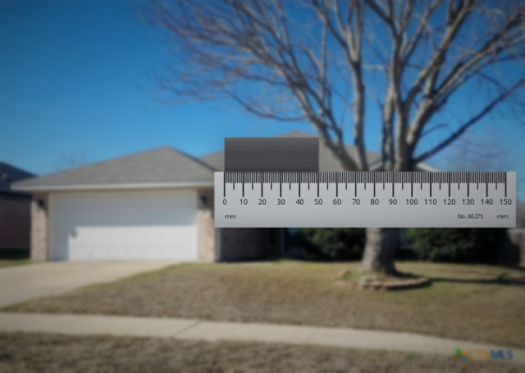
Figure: 50mm
